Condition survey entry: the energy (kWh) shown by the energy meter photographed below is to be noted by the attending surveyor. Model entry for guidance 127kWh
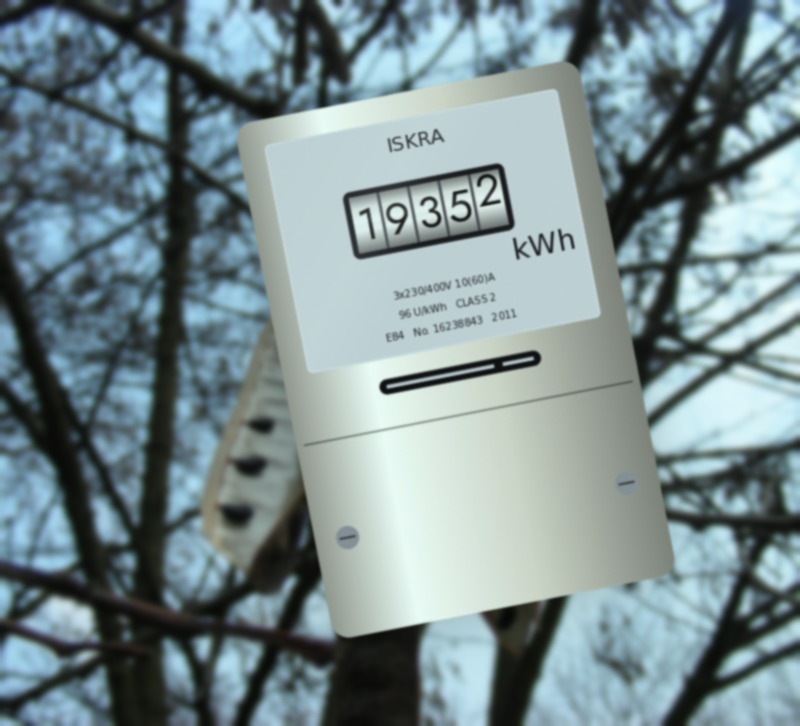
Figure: 19352kWh
